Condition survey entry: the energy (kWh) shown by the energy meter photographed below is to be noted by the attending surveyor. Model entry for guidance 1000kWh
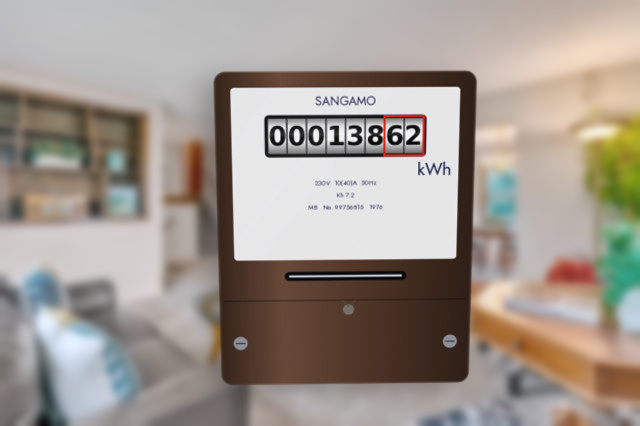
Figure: 138.62kWh
